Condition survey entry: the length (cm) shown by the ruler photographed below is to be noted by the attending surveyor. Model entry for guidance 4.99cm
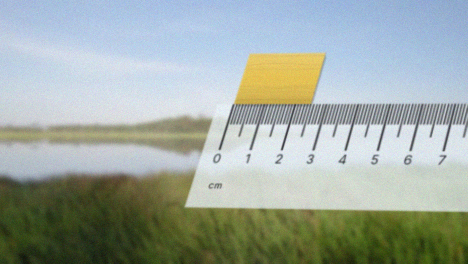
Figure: 2.5cm
